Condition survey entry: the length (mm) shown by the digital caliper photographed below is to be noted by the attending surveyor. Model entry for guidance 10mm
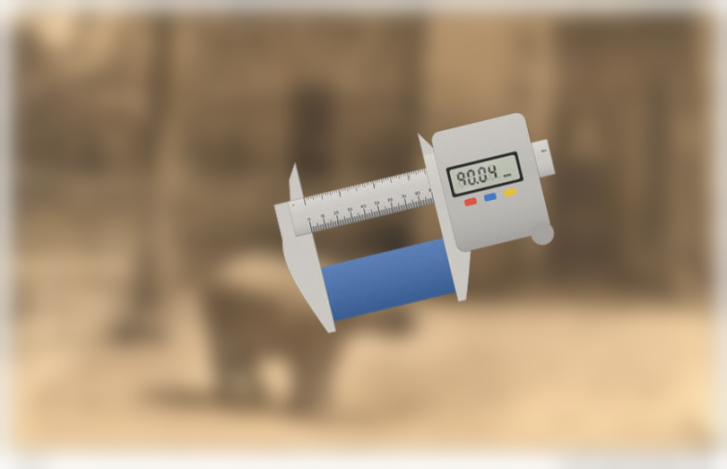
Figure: 90.04mm
